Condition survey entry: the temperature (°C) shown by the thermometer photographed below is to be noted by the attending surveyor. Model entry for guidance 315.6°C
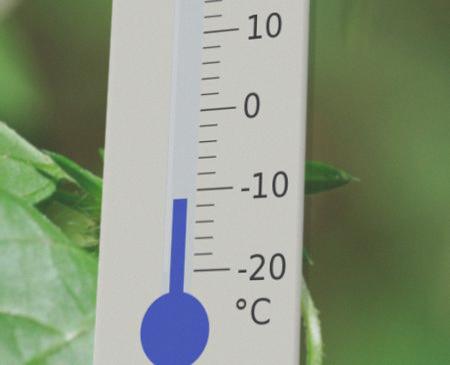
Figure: -11°C
